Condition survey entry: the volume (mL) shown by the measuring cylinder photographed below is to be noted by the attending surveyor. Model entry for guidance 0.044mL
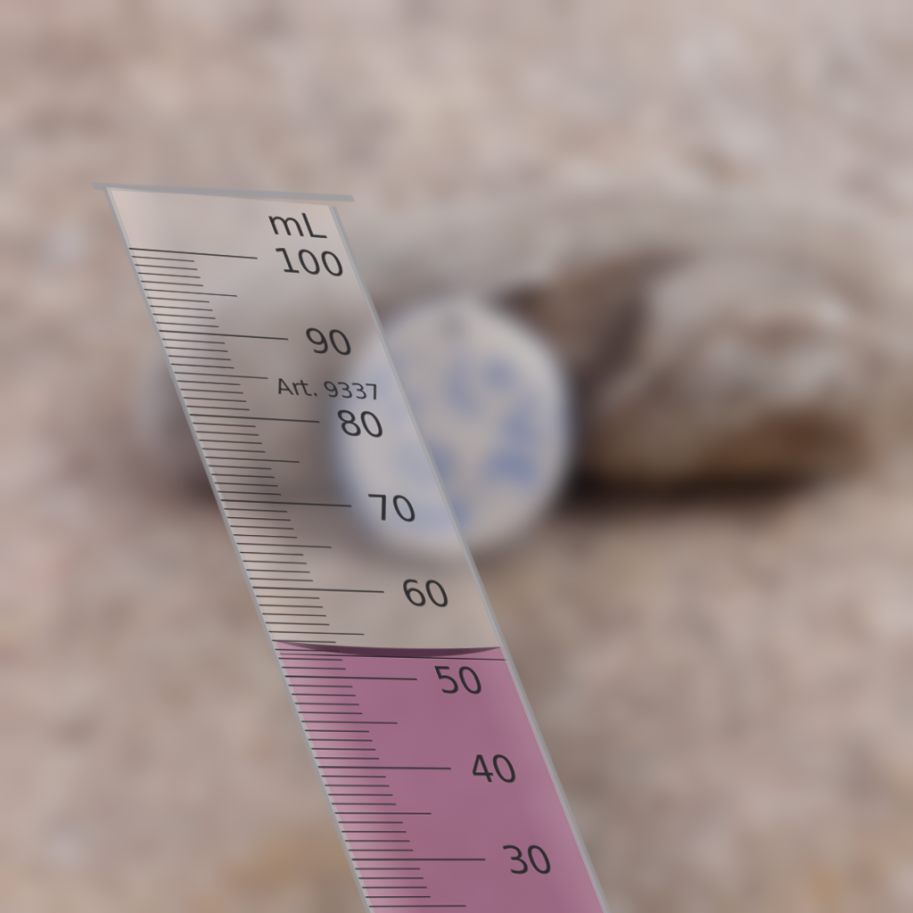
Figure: 52.5mL
